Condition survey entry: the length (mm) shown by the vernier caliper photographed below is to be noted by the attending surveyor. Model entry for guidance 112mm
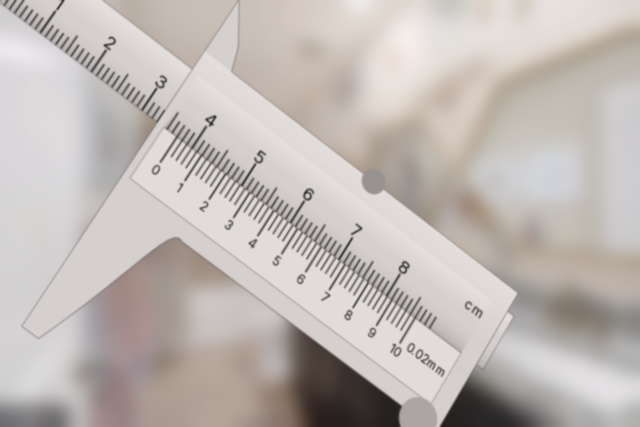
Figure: 37.0mm
